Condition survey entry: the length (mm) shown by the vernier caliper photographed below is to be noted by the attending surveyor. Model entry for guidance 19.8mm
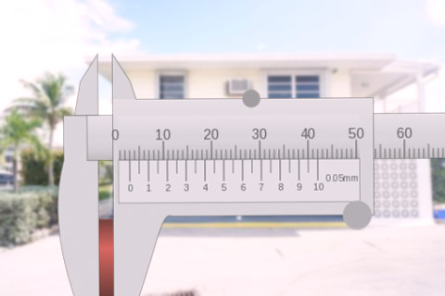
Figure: 3.0mm
